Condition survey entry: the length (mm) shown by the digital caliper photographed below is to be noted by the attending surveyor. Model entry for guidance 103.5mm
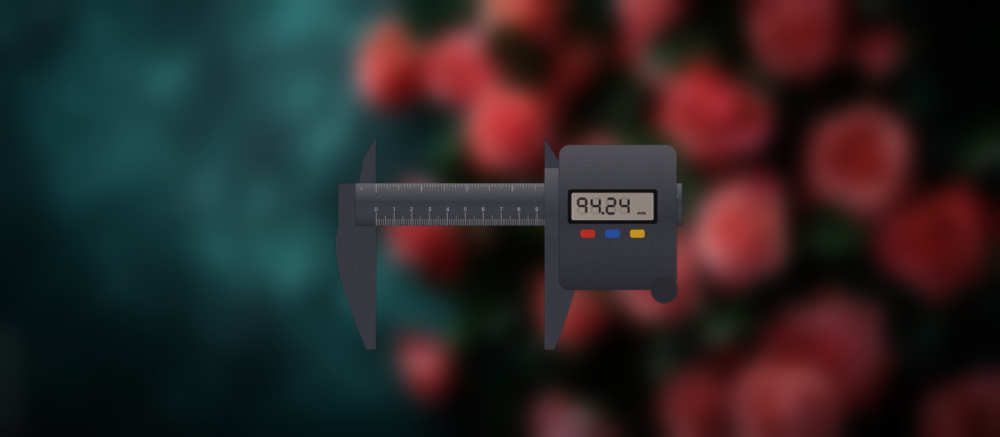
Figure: 94.24mm
